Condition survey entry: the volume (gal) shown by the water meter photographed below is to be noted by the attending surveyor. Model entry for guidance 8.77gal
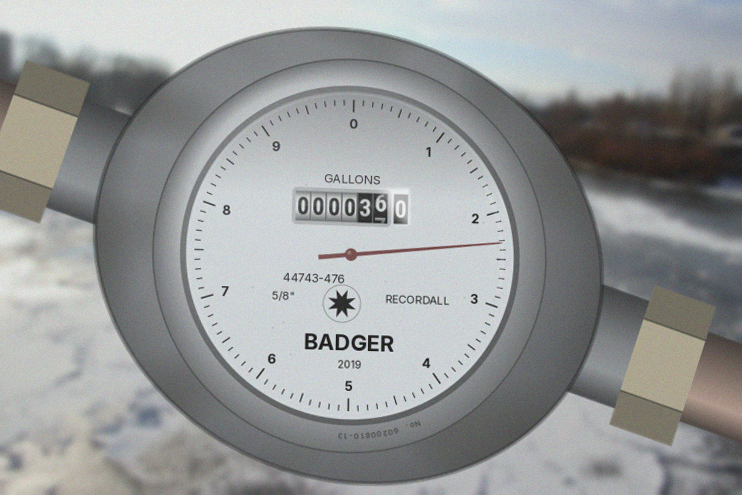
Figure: 362.3gal
